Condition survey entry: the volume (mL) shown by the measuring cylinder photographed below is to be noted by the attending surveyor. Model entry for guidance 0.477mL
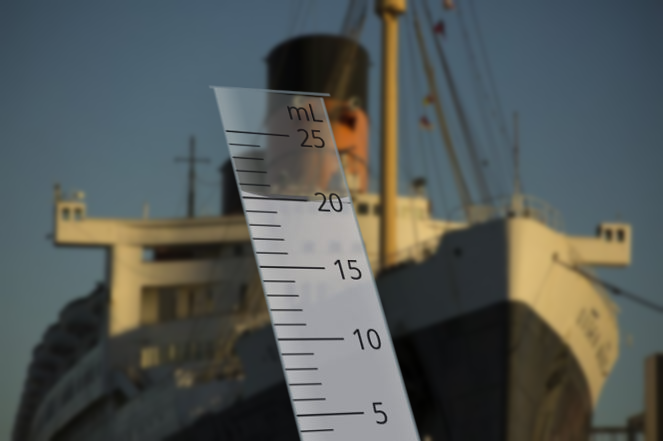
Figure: 20mL
